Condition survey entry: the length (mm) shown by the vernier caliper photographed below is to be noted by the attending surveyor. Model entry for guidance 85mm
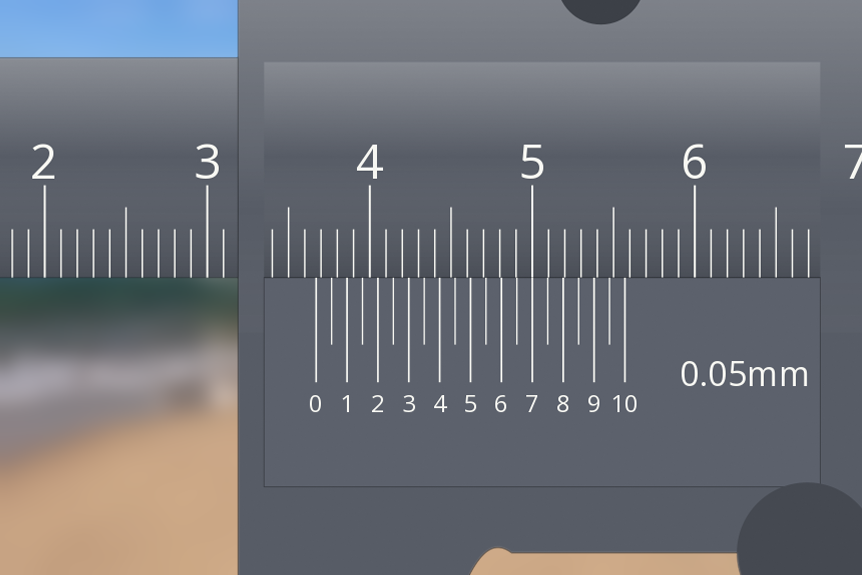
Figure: 36.7mm
